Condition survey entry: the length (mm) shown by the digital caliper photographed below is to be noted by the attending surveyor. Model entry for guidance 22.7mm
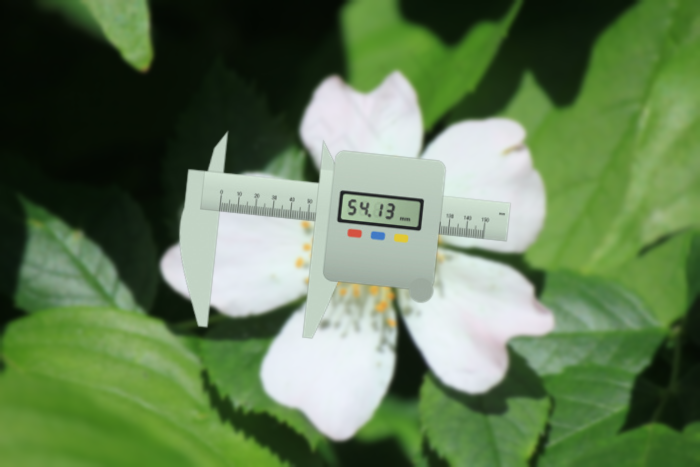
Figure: 54.13mm
